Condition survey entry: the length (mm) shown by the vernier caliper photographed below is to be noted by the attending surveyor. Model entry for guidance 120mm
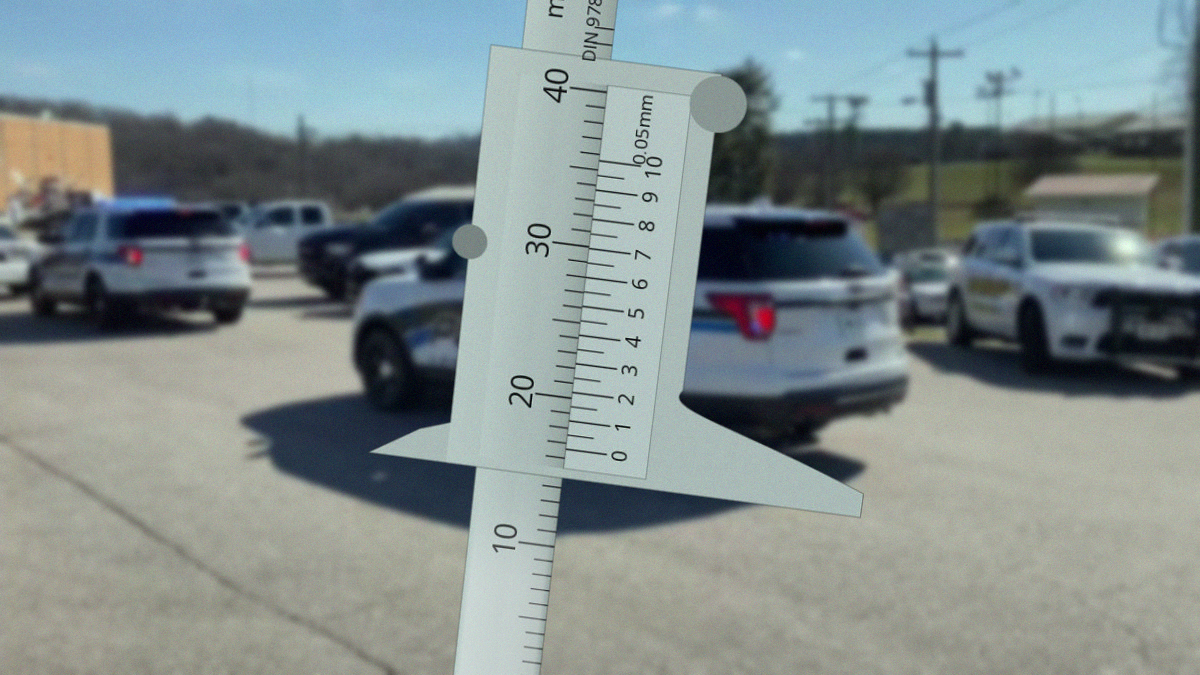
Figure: 16.6mm
